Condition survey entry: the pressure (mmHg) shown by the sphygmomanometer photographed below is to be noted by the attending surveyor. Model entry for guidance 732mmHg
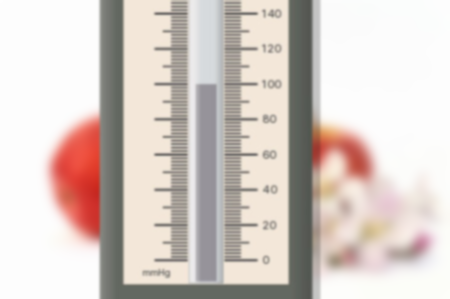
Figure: 100mmHg
